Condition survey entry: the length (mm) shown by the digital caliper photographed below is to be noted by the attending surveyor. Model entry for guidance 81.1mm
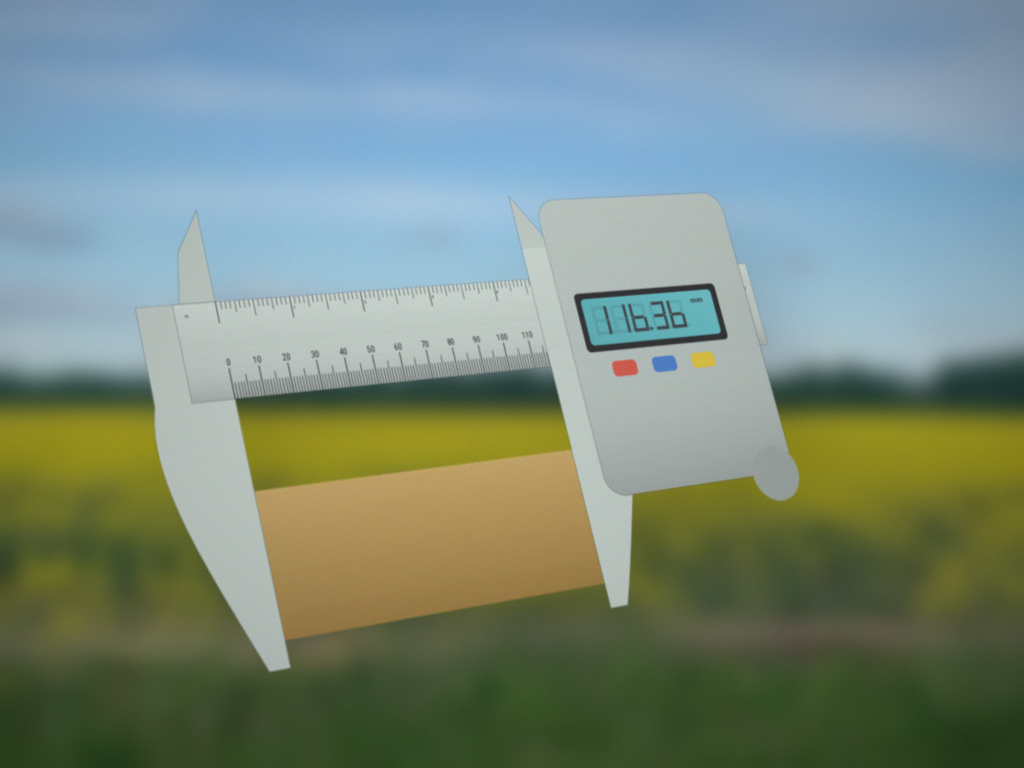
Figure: 116.36mm
